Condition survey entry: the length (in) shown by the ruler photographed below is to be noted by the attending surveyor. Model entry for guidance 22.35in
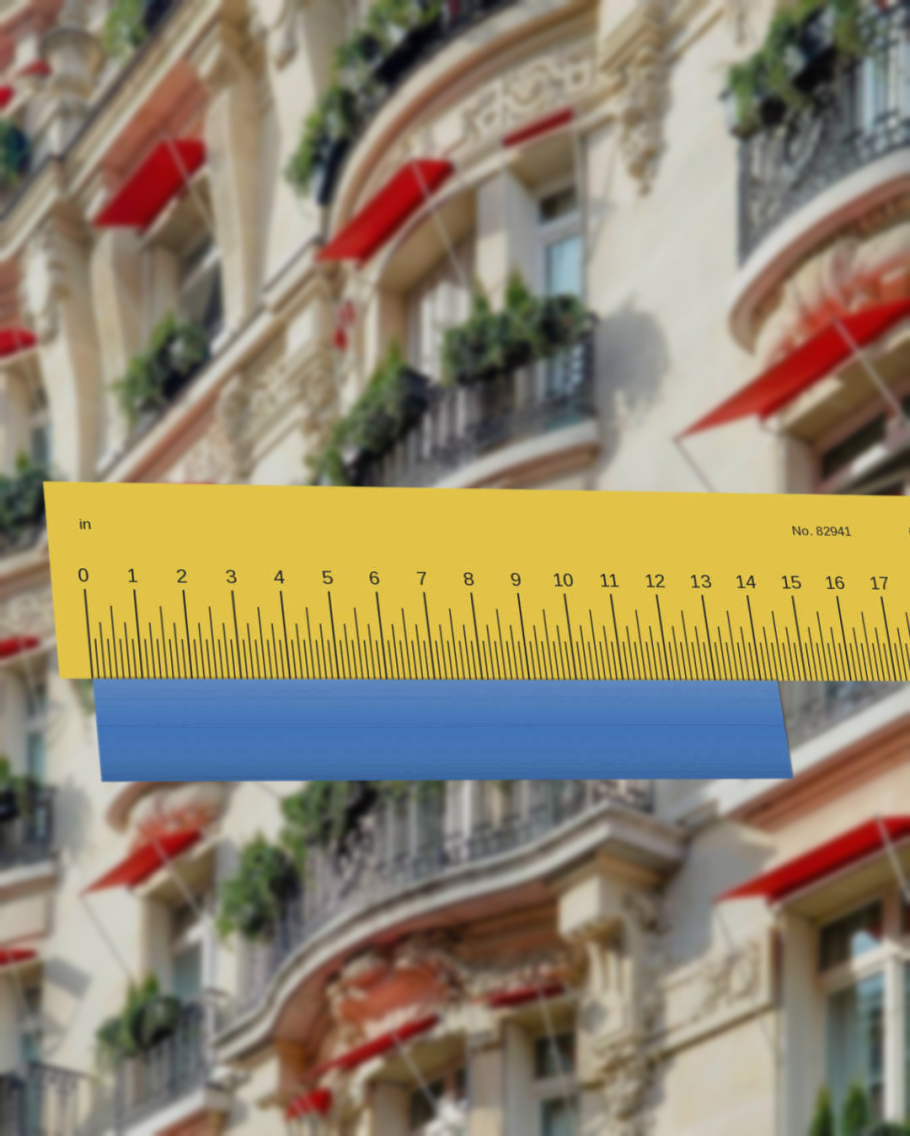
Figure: 14.375in
